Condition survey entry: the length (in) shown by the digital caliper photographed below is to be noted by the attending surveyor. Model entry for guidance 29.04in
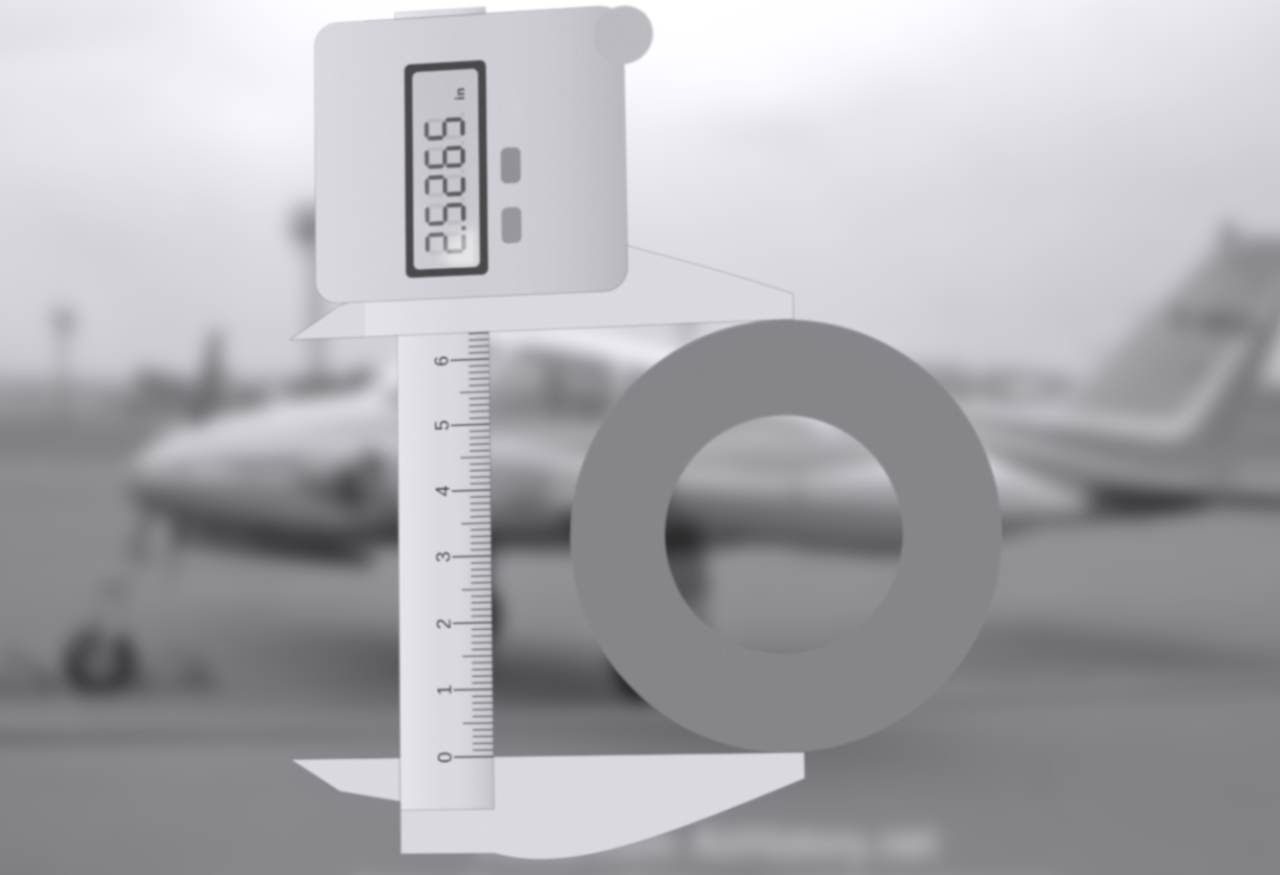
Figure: 2.5265in
